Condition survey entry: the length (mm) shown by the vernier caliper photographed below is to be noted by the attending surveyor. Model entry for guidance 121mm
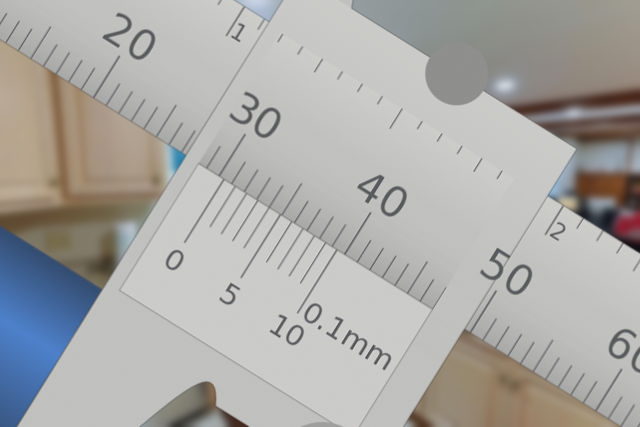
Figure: 30.4mm
